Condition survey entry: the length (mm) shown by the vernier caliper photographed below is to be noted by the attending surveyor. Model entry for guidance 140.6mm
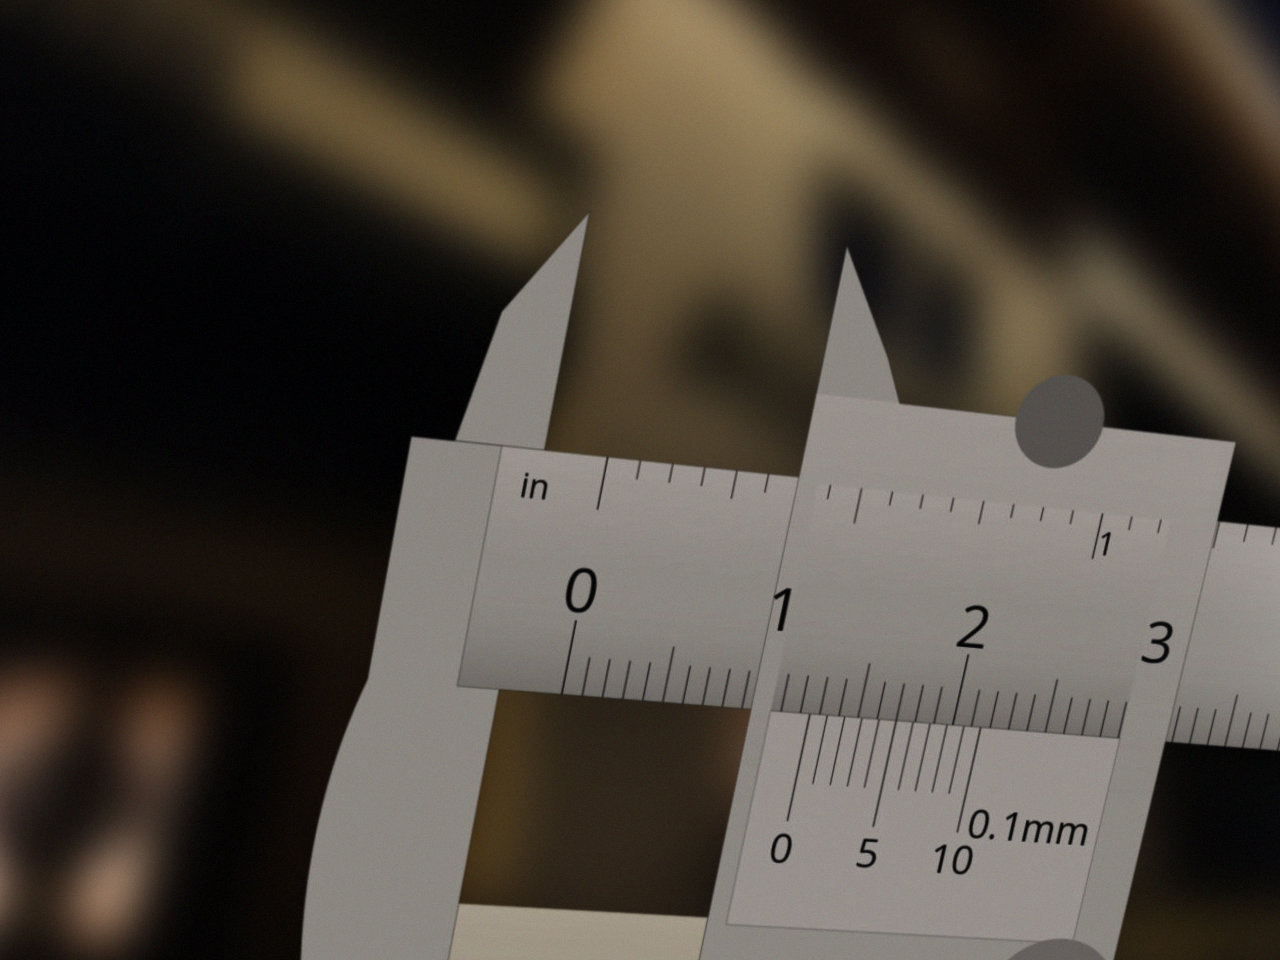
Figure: 12.5mm
